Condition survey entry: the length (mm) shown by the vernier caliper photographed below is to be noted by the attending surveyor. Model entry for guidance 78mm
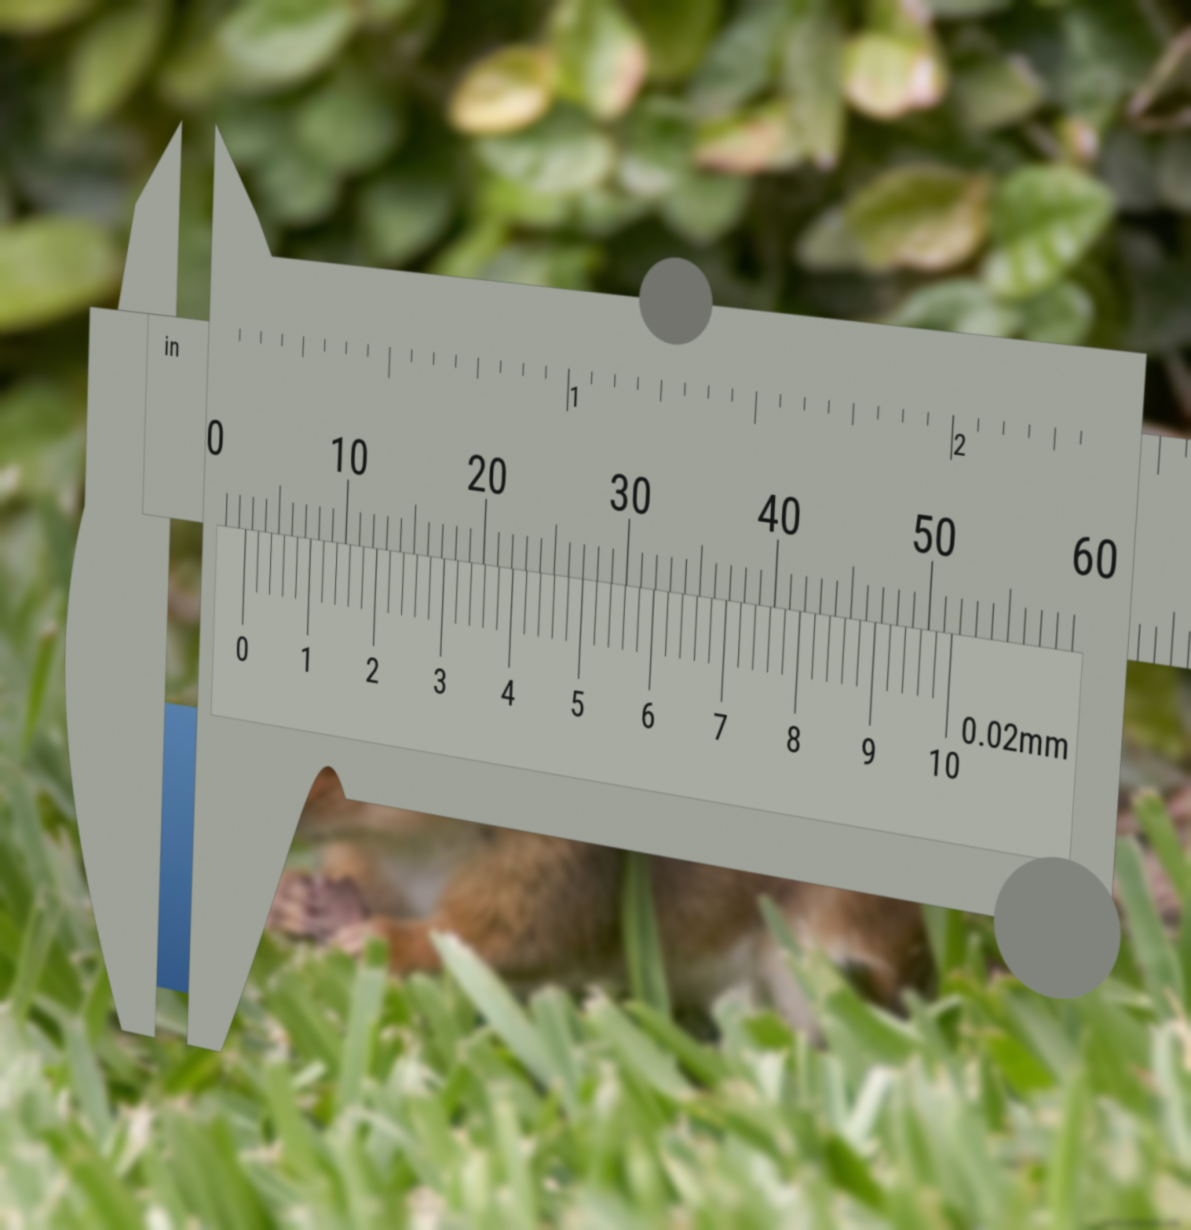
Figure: 2.5mm
